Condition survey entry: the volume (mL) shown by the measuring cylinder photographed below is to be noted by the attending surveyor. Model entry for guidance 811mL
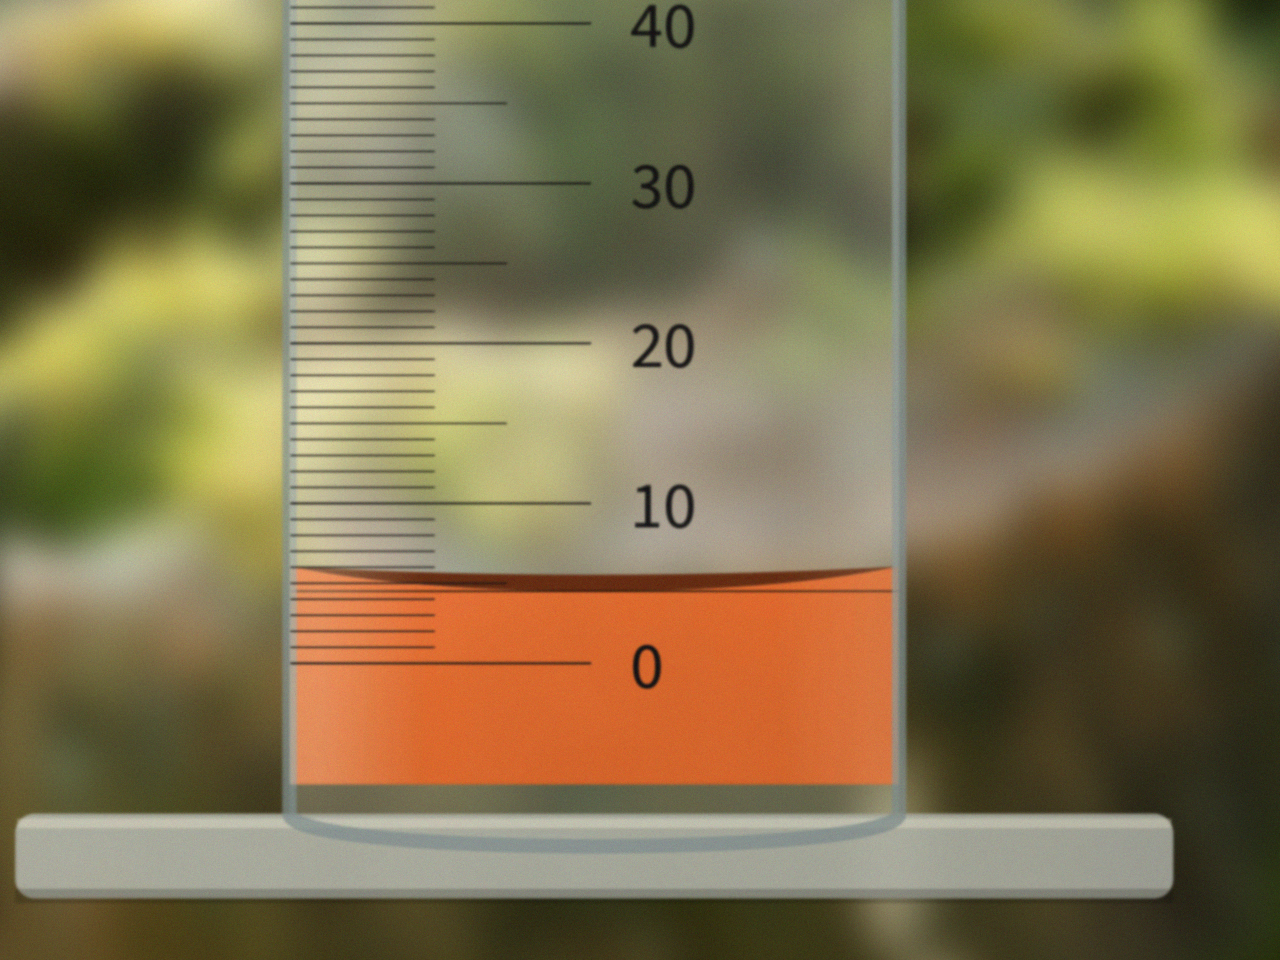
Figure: 4.5mL
